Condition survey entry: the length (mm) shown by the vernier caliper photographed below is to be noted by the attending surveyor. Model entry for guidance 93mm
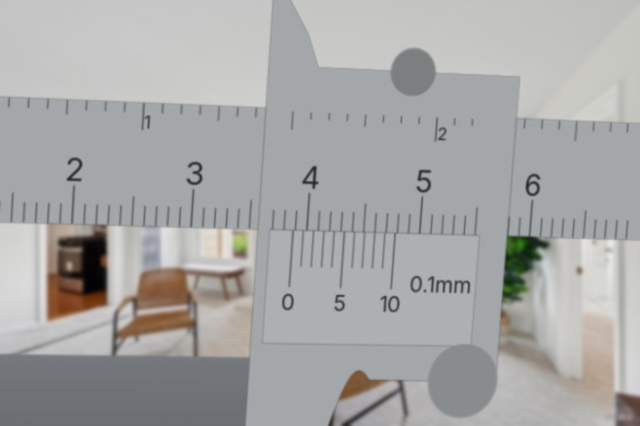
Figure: 38.8mm
